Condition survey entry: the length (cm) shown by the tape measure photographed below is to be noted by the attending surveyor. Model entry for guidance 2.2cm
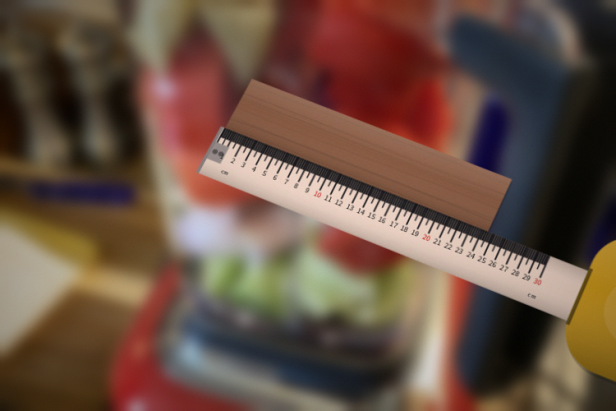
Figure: 24.5cm
